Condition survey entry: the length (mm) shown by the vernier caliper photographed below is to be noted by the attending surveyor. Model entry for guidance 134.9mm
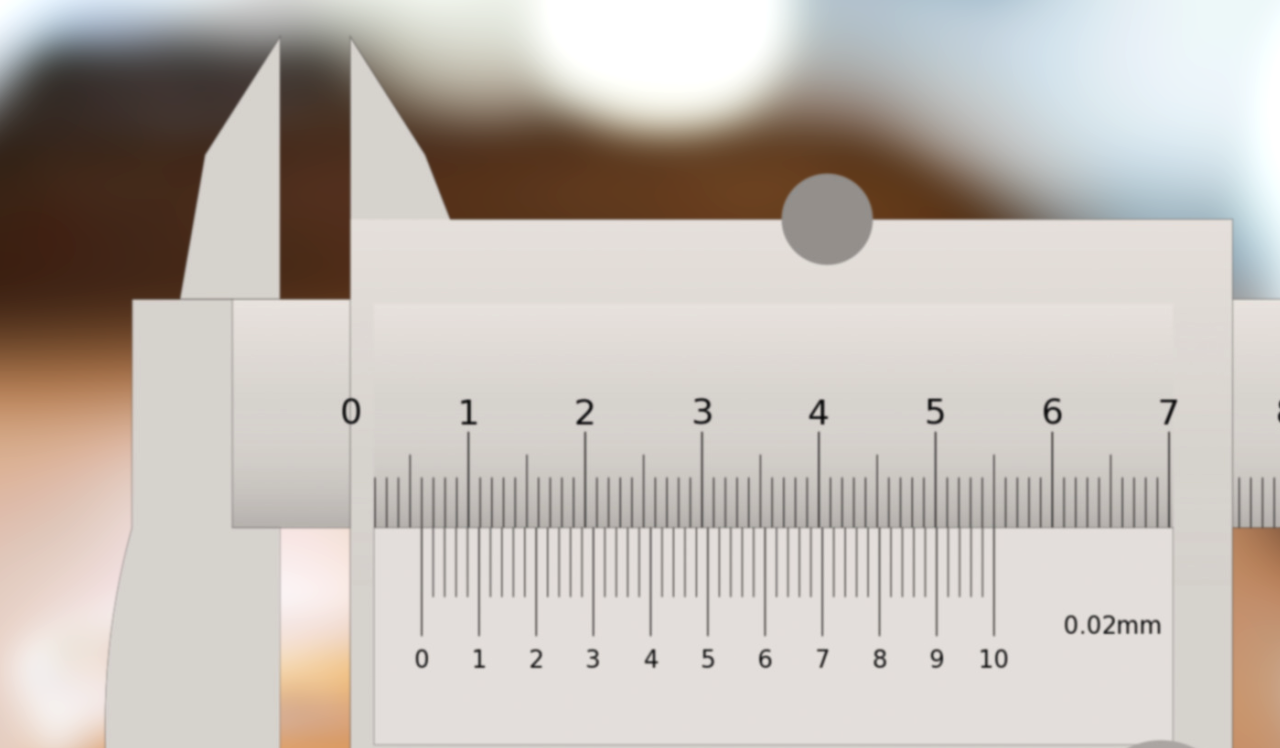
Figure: 6.0mm
